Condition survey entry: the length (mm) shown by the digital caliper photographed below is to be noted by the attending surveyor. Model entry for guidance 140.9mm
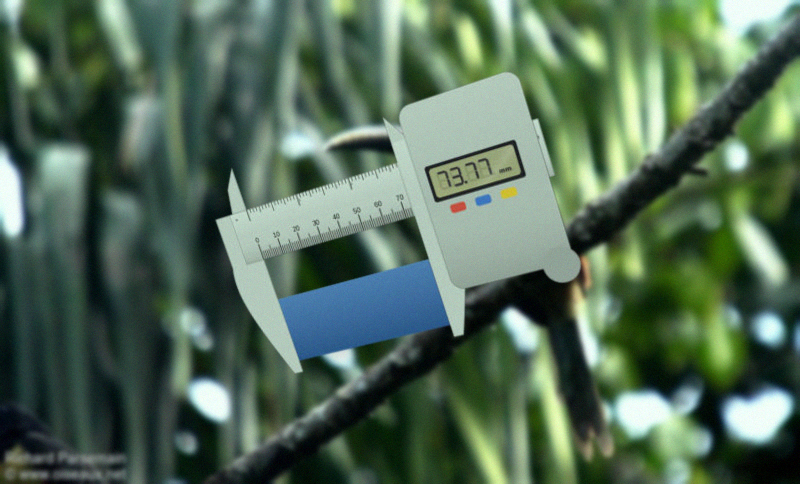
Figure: 73.77mm
